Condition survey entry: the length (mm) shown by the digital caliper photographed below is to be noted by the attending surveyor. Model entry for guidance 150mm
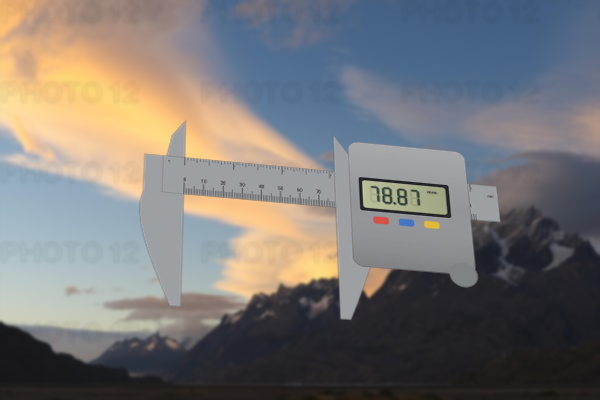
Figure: 78.87mm
